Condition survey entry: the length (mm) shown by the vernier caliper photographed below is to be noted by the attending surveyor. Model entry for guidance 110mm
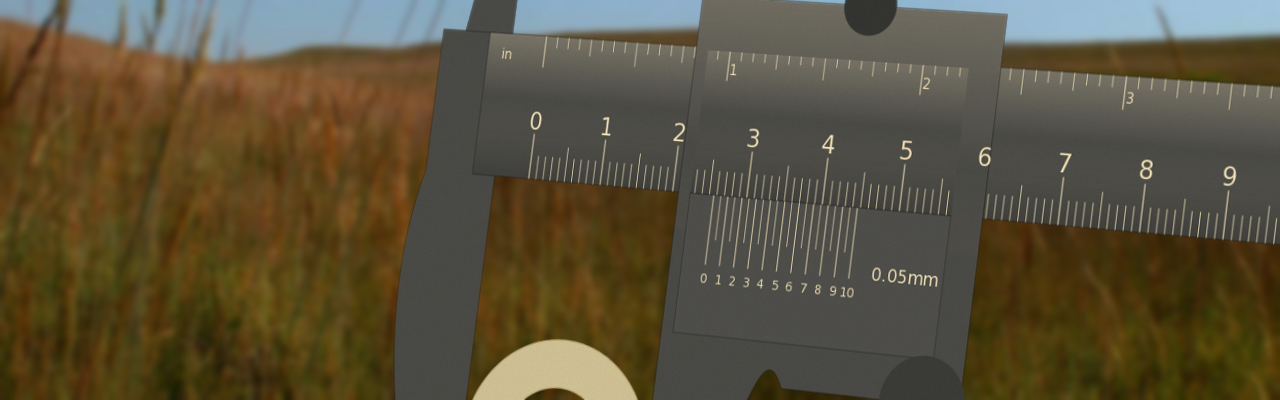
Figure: 25.6mm
